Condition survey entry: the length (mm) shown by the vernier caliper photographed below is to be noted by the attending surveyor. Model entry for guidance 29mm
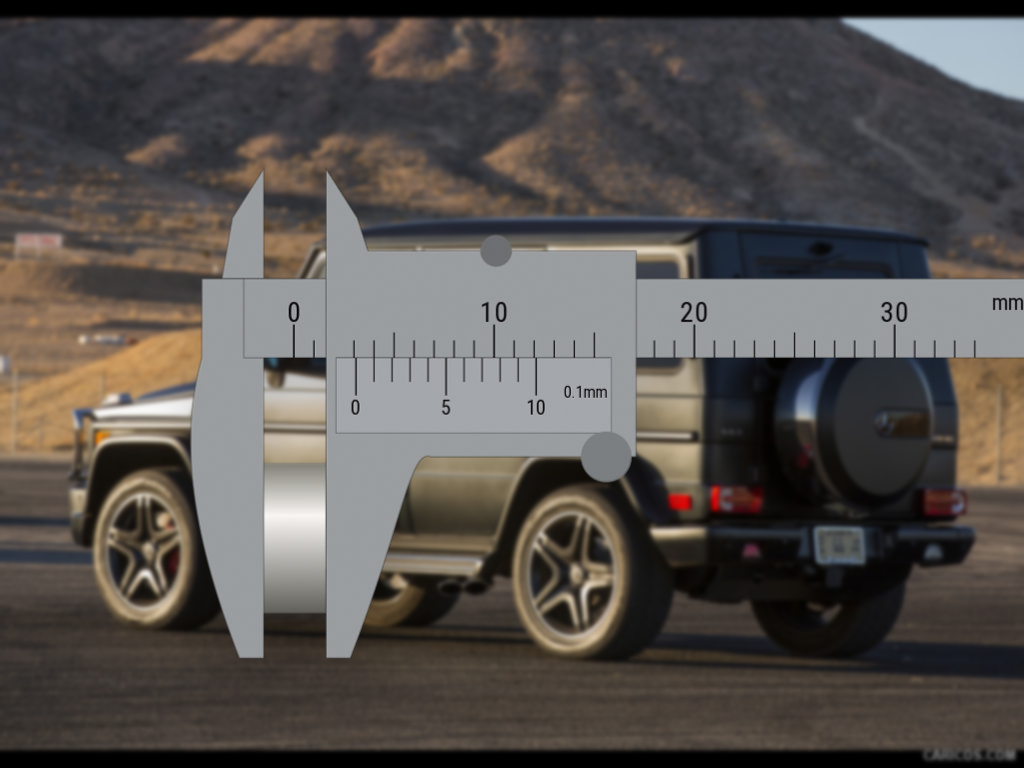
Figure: 3.1mm
